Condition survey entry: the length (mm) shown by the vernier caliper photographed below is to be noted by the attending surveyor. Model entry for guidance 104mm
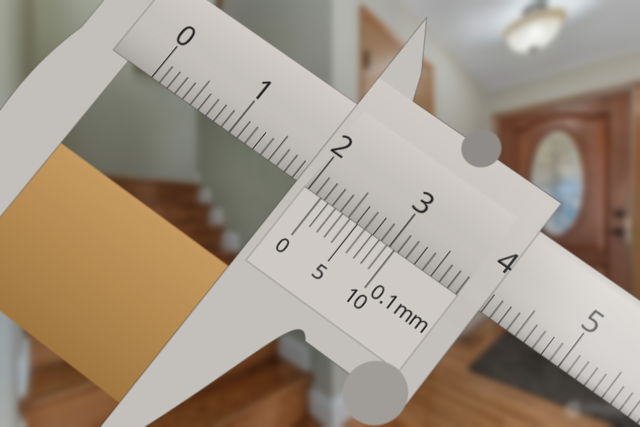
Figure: 21.6mm
